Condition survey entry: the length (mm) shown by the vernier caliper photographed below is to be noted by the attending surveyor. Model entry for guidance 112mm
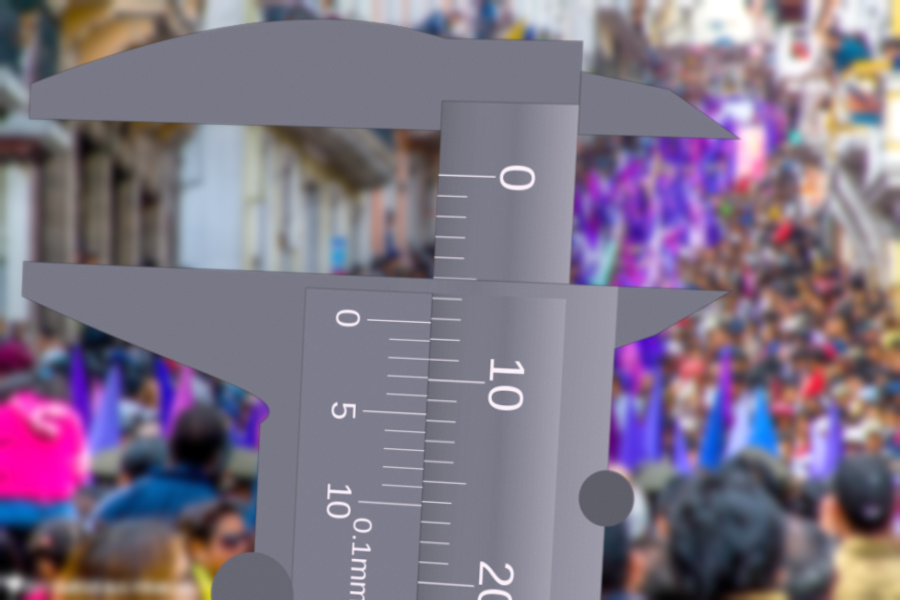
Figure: 7.2mm
